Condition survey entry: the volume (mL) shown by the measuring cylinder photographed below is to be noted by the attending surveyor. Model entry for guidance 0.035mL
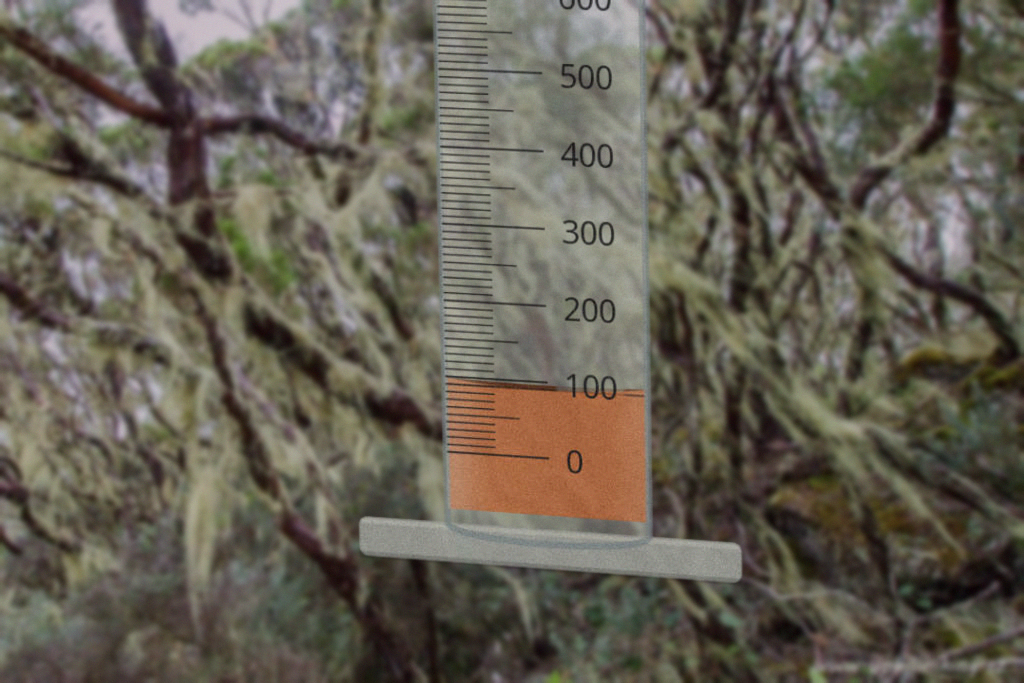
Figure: 90mL
